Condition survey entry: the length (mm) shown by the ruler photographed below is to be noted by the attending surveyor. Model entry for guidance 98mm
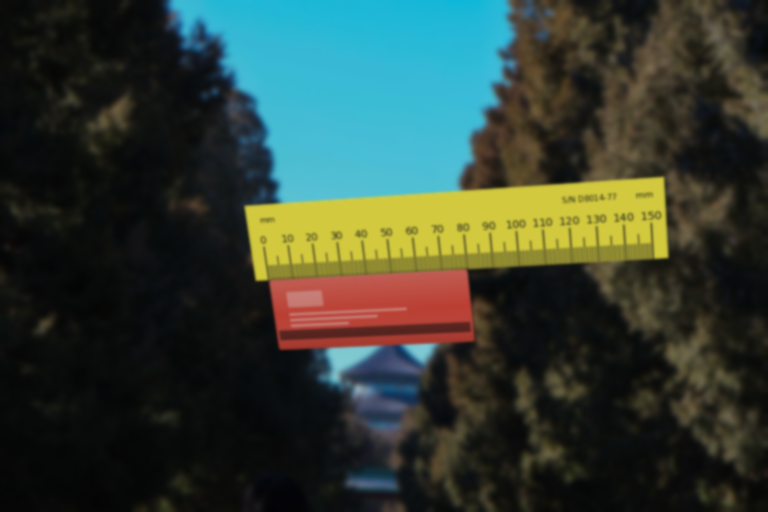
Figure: 80mm
